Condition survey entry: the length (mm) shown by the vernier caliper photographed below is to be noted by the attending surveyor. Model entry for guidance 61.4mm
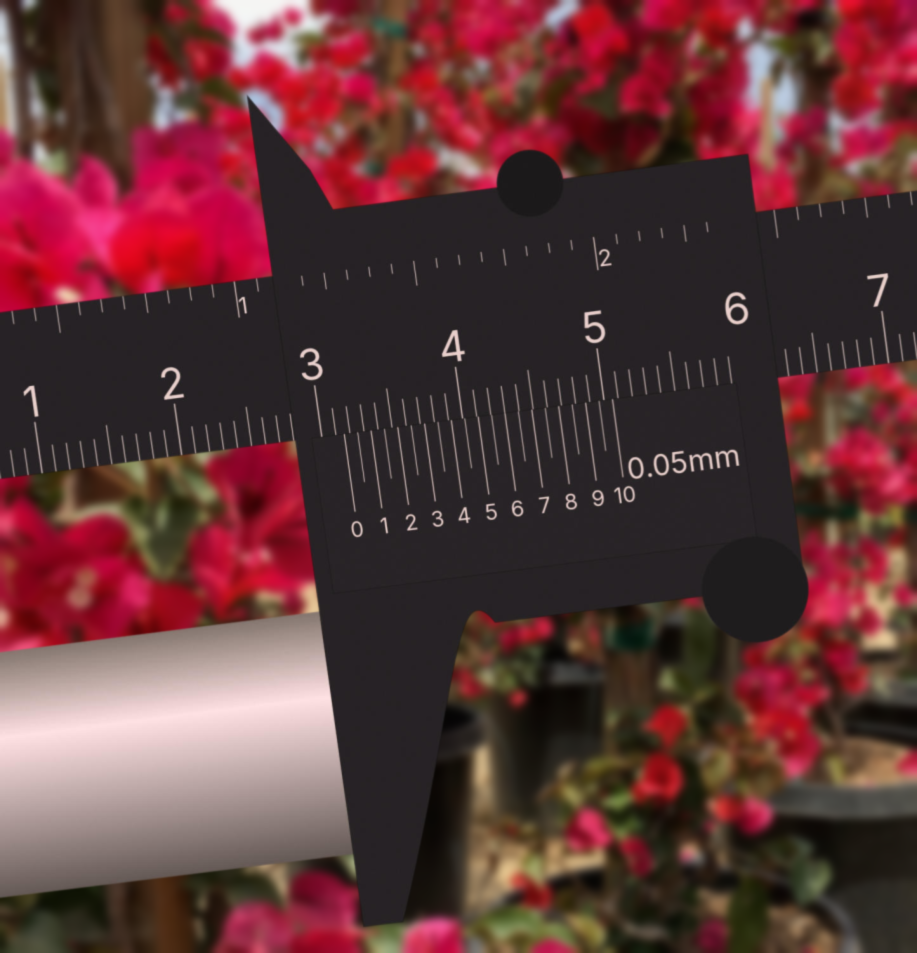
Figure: 31.6mm
